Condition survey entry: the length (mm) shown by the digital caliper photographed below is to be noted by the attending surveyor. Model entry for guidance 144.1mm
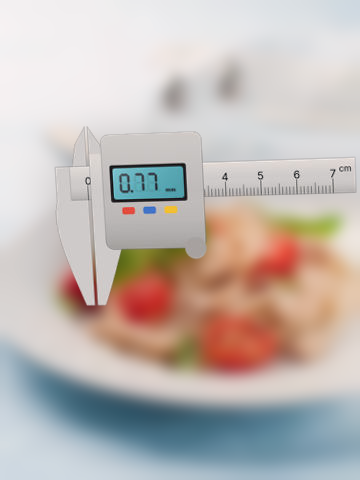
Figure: 0.77mm
